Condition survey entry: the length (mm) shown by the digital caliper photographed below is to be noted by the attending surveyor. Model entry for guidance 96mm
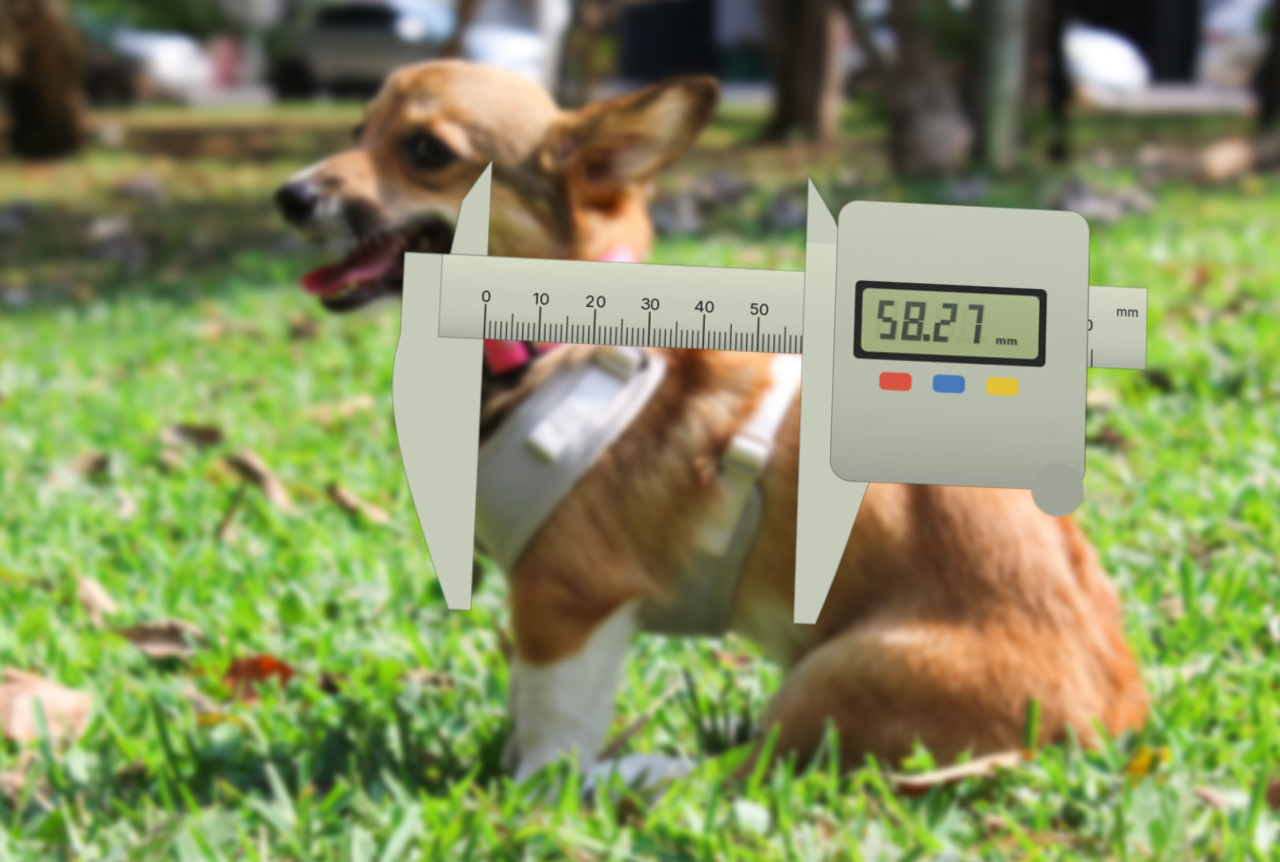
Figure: 58.27mm
